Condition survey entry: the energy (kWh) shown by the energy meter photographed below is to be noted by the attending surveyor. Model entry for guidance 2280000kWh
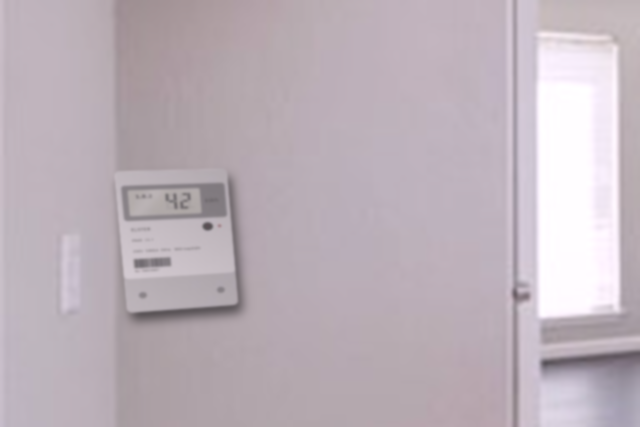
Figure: 42kWh
